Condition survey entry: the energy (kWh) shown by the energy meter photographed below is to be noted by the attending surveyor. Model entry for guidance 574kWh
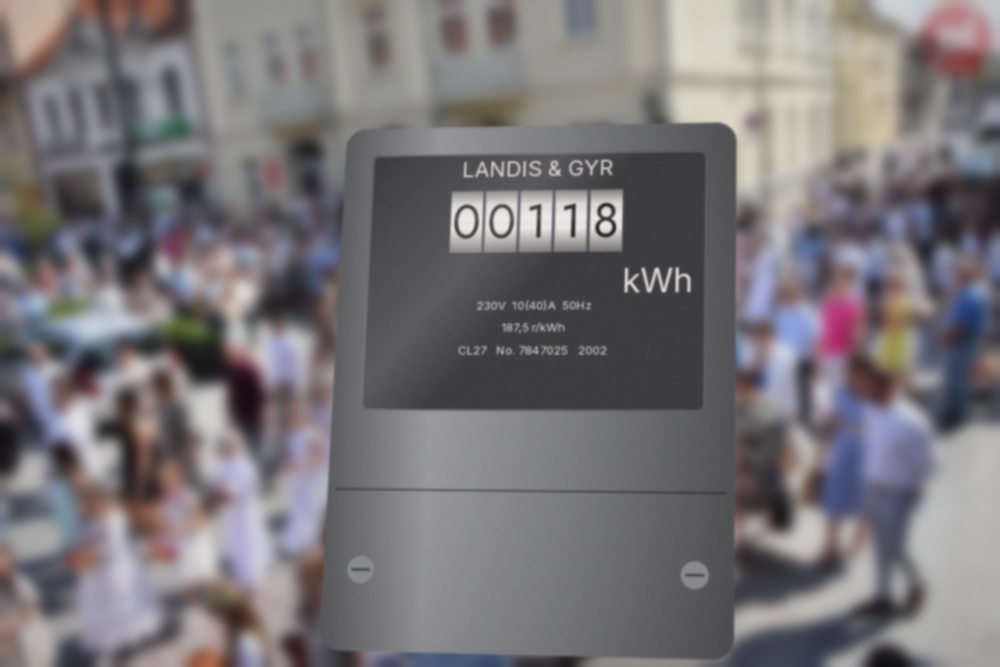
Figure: 118kWh
